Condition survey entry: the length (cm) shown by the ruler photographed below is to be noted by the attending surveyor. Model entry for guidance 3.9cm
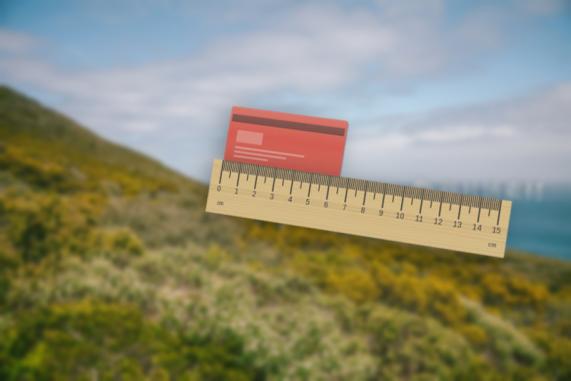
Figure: 6.5cm
